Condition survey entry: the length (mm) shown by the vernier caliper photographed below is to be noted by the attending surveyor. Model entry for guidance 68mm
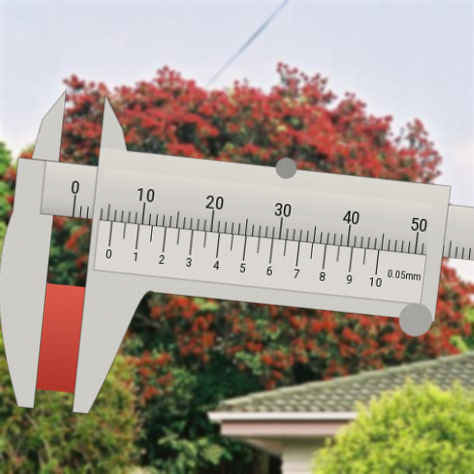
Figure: 5.6mm
